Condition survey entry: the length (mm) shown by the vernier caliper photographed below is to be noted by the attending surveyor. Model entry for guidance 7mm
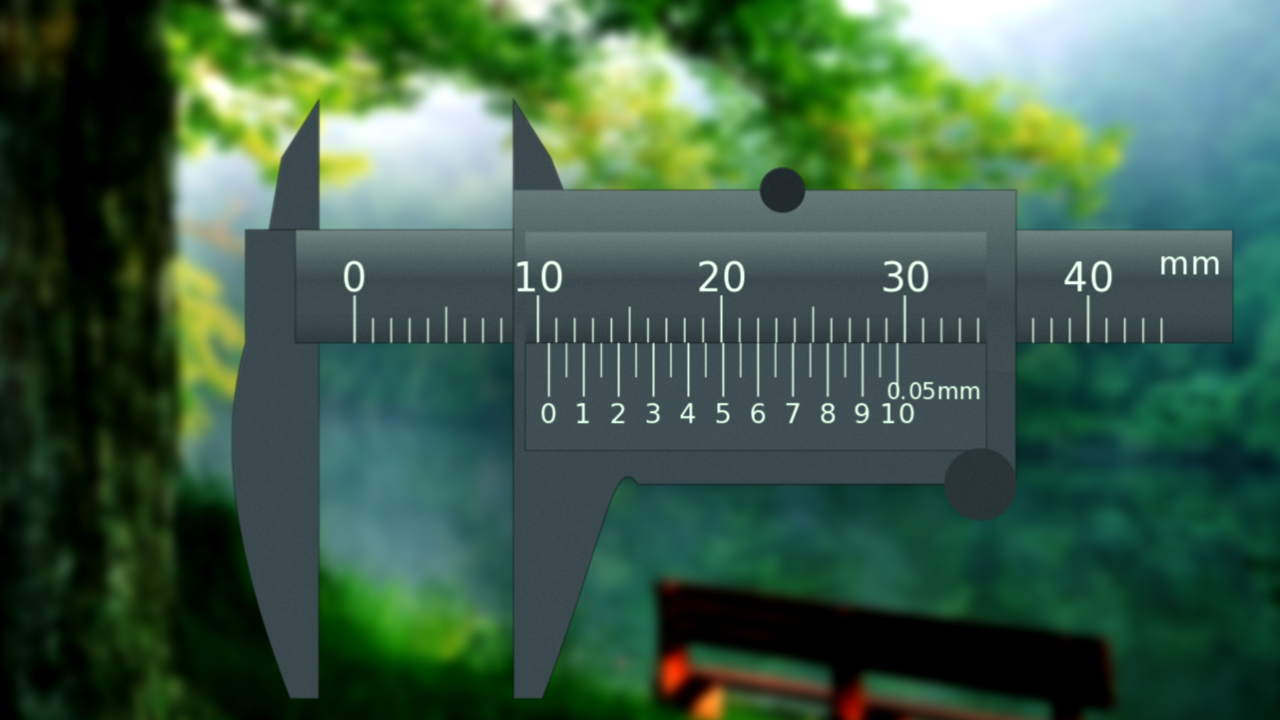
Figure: 10.6mm
